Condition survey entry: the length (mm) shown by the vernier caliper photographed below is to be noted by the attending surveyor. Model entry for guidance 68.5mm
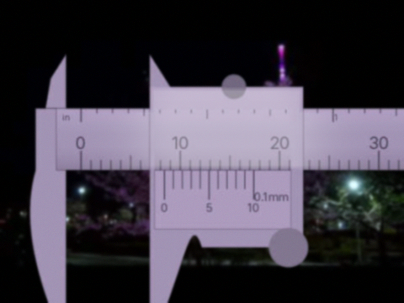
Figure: 8.4mm
